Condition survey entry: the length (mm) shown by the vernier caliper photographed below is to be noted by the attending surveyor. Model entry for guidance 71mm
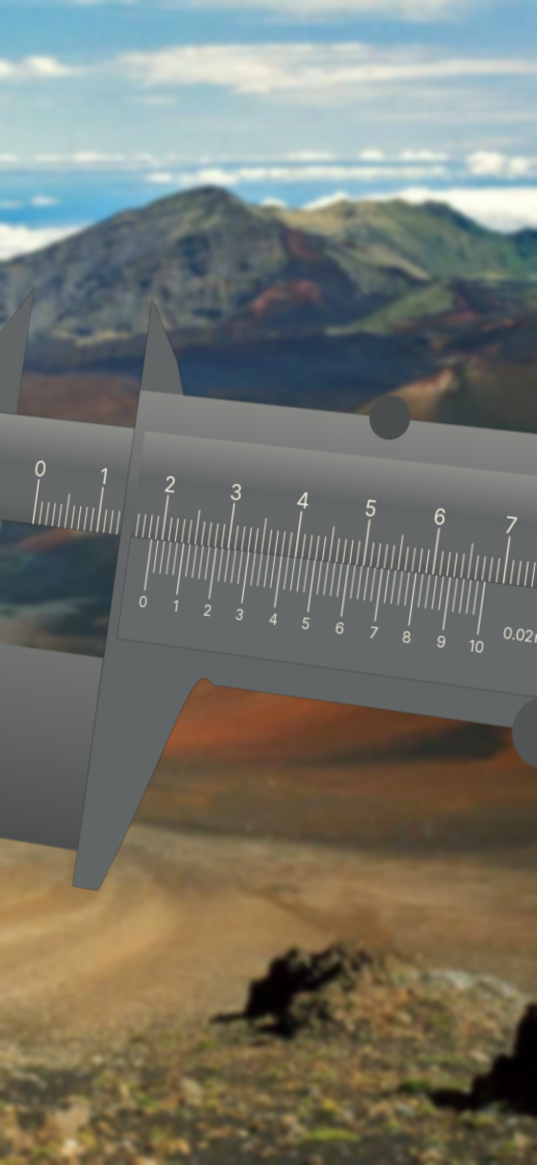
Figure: 18.4mm
